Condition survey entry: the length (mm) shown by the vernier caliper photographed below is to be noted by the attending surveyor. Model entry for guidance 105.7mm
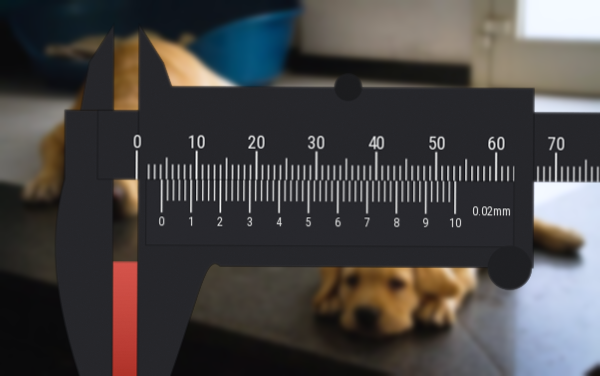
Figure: 4.2mm
